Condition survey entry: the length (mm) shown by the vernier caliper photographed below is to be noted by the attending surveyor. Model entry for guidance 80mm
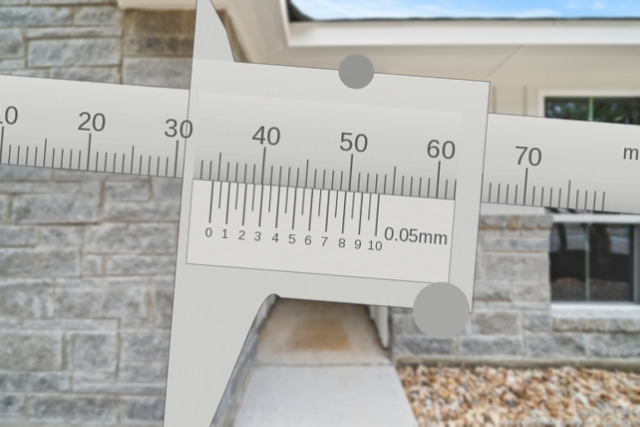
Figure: 34.4mm
